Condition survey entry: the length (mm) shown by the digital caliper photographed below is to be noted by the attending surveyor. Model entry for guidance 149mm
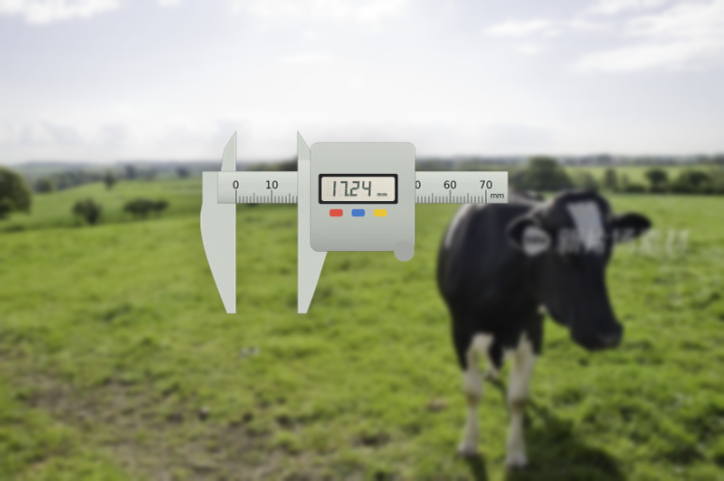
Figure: 17.24mm
